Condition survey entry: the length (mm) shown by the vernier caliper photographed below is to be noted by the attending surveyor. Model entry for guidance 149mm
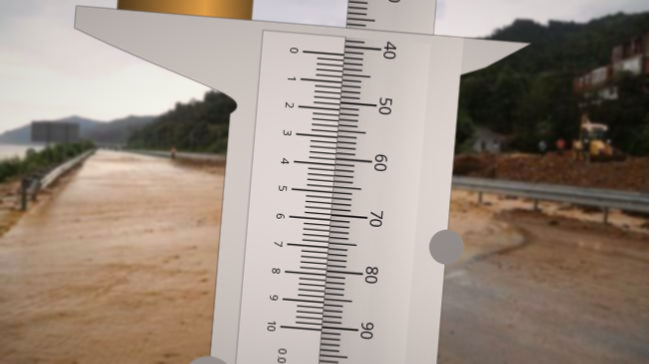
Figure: 41.5mm
